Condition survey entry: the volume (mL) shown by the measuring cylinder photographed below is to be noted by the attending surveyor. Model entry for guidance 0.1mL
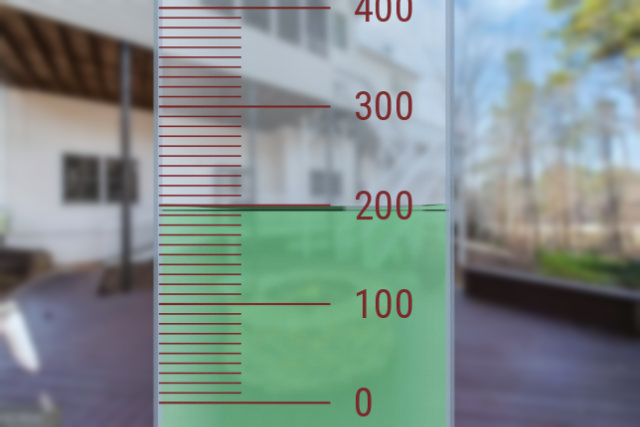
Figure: 195mL
